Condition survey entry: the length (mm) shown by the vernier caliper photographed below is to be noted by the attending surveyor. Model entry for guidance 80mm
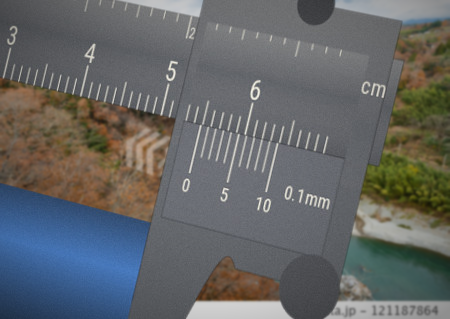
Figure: 54.8mm
